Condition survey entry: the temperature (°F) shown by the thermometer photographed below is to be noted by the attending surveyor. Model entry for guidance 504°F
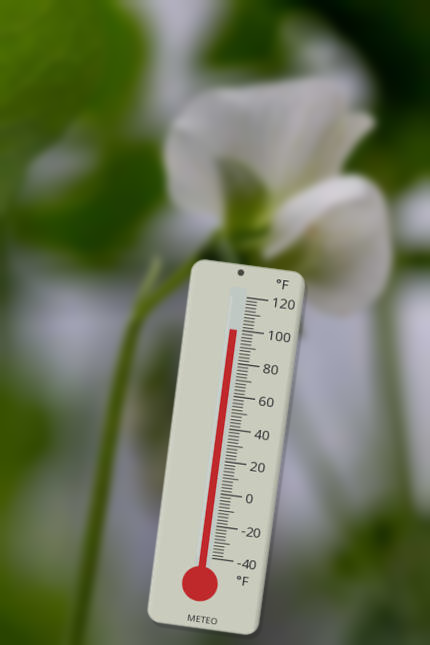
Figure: 100°F
